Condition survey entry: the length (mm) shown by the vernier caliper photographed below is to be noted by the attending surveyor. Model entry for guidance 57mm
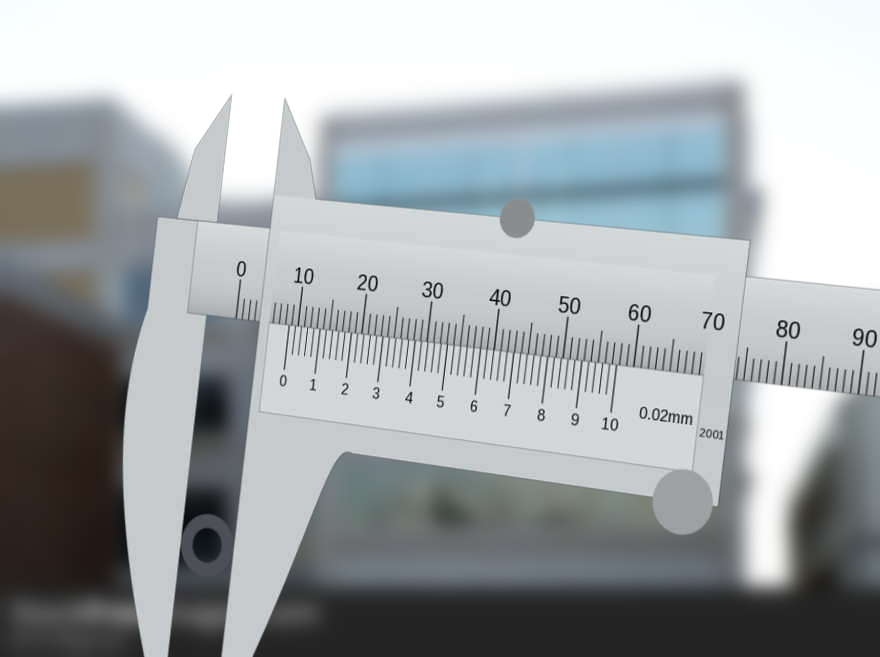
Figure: 8.6mm
